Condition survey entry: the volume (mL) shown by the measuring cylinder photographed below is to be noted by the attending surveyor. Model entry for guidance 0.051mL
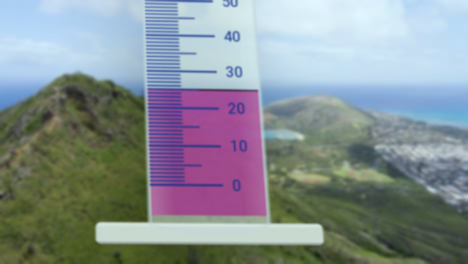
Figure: 25mL
